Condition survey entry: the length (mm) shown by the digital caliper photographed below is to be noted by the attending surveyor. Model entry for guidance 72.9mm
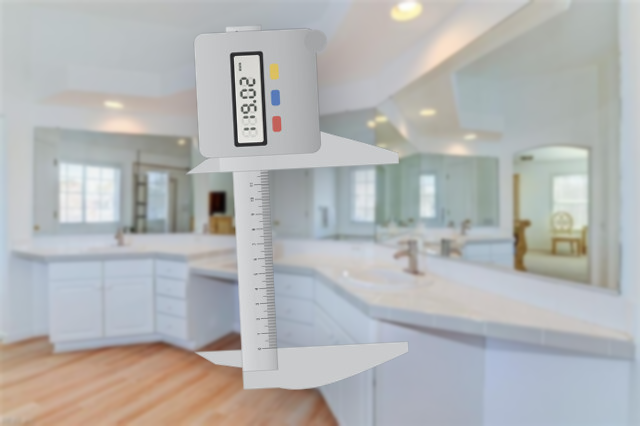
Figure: 119.02mm
